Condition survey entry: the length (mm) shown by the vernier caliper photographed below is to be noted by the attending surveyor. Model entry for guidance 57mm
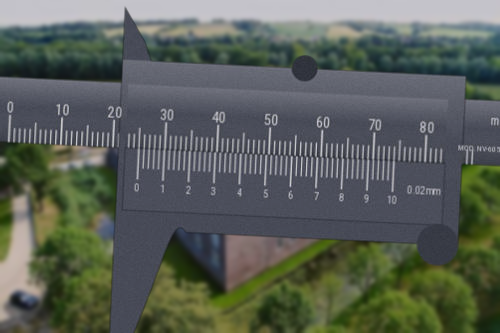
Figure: 25.0mm
